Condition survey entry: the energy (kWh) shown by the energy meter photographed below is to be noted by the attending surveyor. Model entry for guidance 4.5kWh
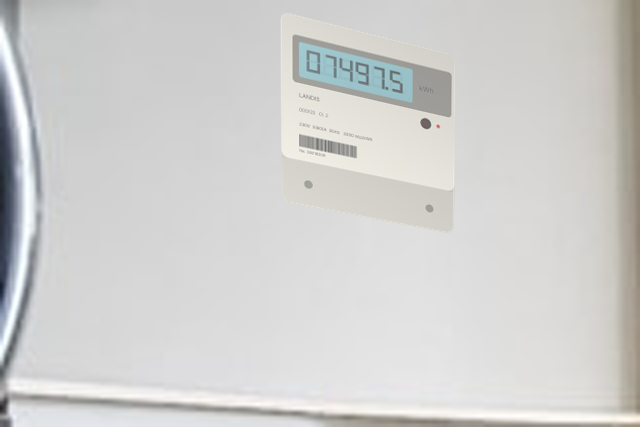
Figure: 7497.5kWh
